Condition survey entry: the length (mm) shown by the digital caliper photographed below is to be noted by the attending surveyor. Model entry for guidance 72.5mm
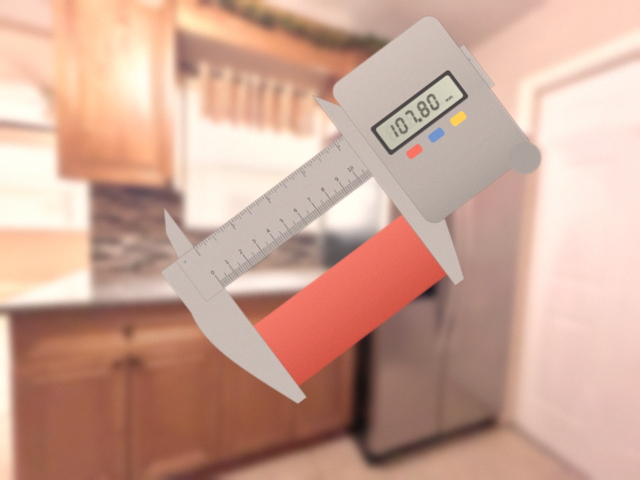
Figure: 107.80mm
